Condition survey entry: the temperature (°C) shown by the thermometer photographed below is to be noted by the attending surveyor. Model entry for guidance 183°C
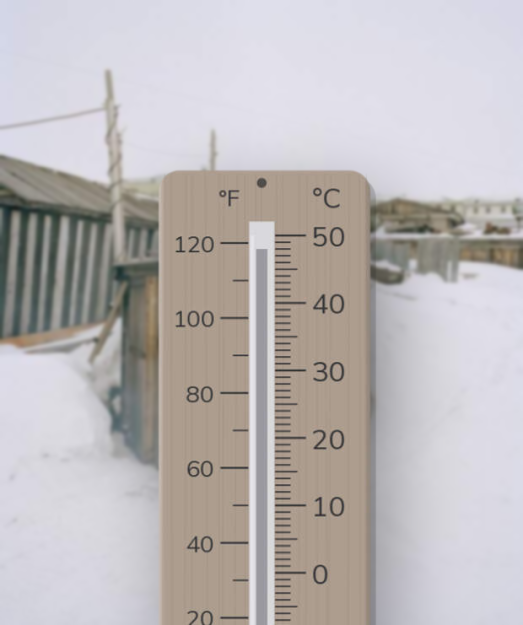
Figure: 48°C
